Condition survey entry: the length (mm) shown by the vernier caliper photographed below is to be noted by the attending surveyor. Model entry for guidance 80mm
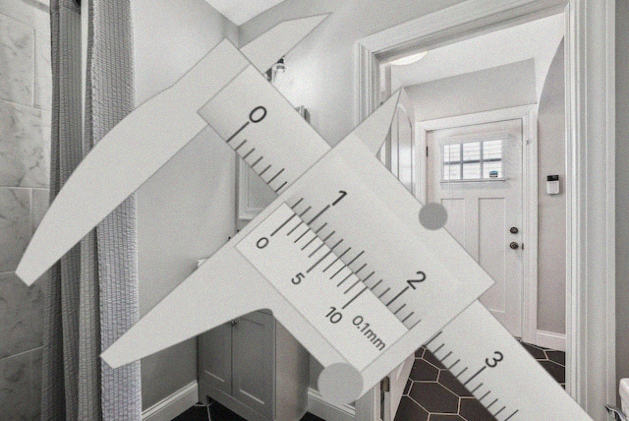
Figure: 8.6mm
